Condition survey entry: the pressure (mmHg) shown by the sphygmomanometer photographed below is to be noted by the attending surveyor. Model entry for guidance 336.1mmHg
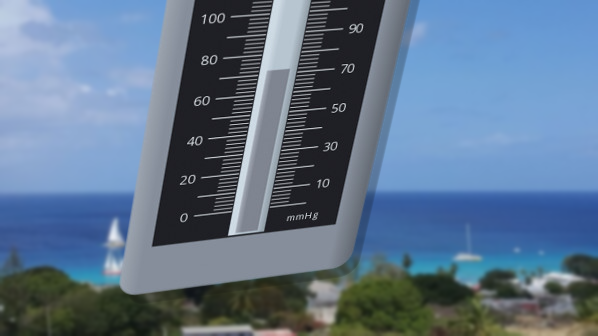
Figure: 72mmHg
